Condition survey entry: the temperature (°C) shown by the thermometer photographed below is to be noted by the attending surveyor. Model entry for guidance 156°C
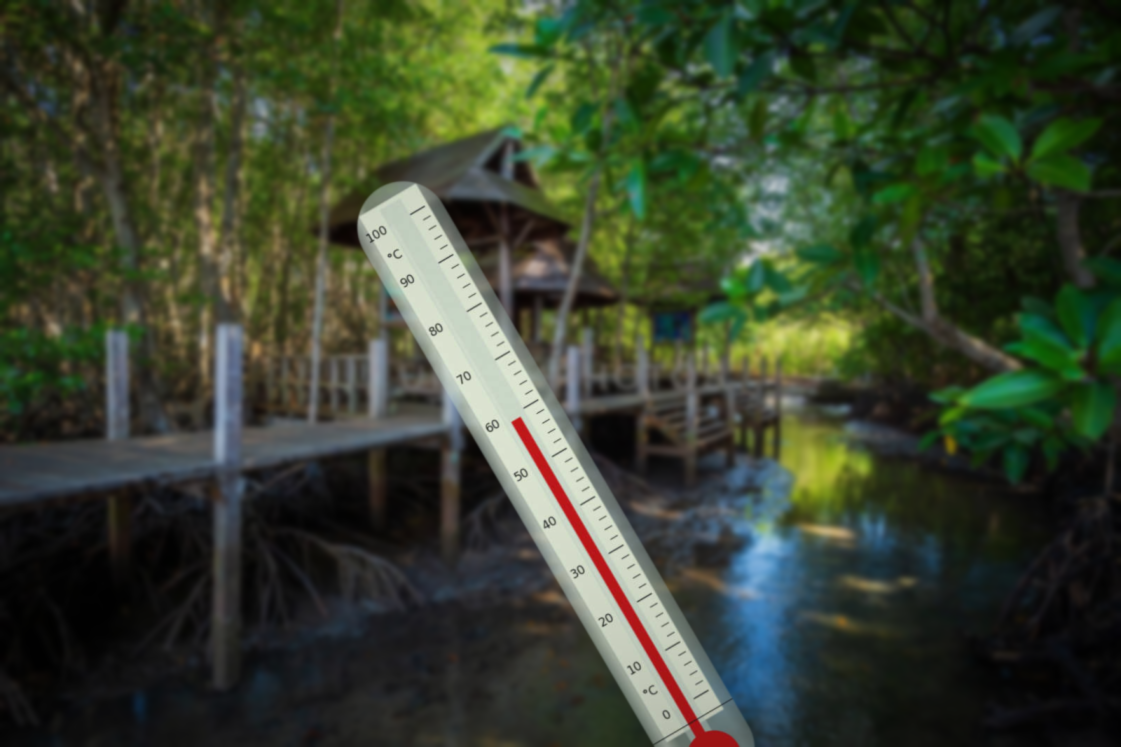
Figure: 59°C
